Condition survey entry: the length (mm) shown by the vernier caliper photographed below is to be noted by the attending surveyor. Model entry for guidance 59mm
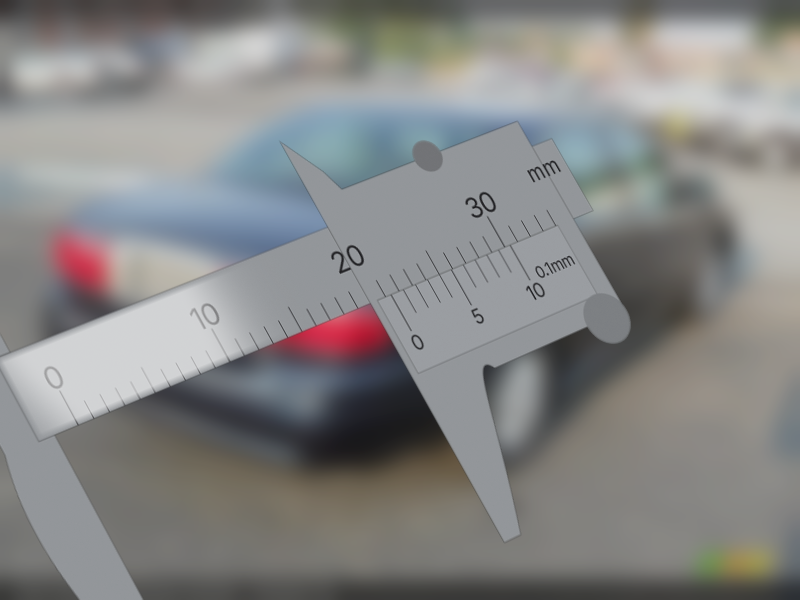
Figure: 21.4mm
